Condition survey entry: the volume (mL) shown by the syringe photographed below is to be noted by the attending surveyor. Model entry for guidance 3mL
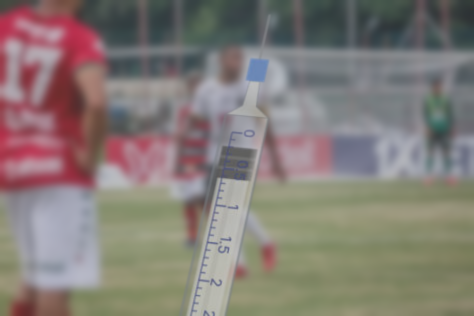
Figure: 0.2mL
